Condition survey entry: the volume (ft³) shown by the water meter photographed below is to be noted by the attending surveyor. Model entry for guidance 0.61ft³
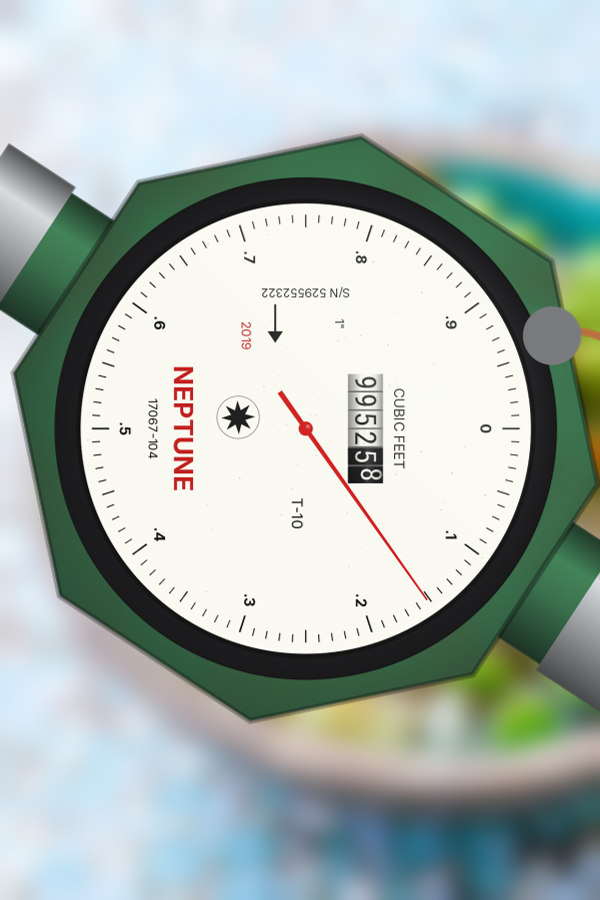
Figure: 995258.15ft³
